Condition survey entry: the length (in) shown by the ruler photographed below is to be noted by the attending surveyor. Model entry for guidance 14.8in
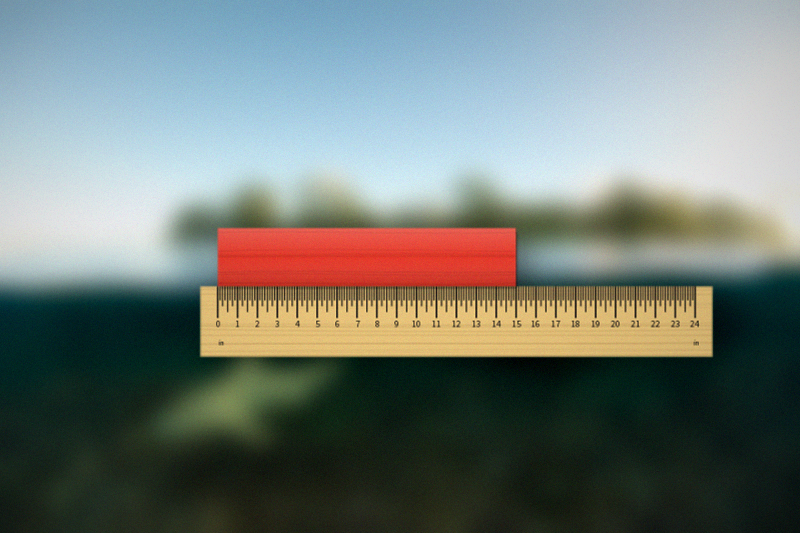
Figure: 15in
